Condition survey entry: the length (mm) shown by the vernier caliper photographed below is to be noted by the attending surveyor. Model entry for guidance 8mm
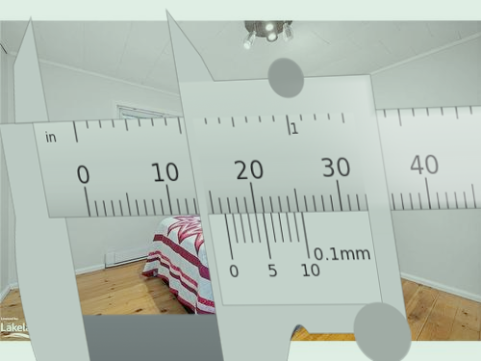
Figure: 16.4mm
